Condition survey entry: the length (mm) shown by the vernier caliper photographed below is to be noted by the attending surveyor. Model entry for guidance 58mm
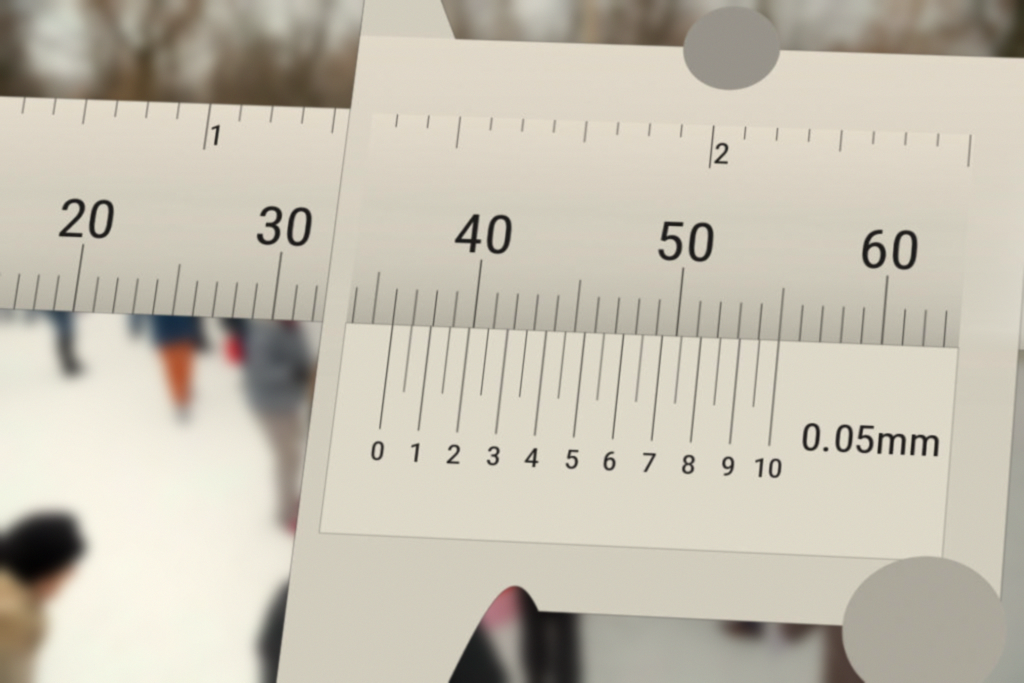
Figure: 36.0mm
